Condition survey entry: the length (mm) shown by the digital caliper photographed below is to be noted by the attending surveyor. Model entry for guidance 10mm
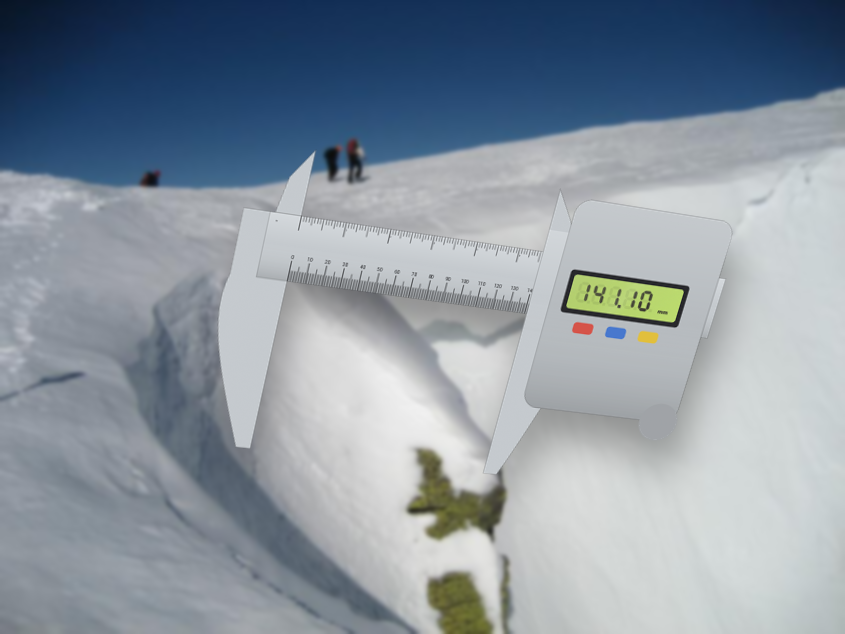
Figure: 141.10mm
